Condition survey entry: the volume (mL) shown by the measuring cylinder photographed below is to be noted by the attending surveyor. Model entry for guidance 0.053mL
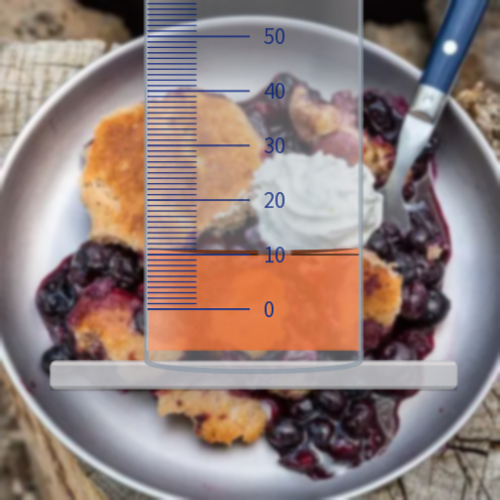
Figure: 10mL
